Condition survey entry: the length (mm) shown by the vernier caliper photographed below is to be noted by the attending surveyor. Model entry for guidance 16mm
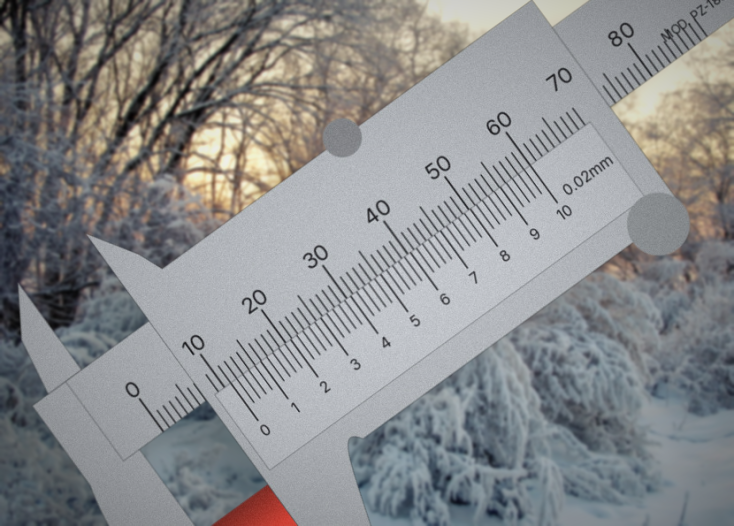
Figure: 11.0mm
